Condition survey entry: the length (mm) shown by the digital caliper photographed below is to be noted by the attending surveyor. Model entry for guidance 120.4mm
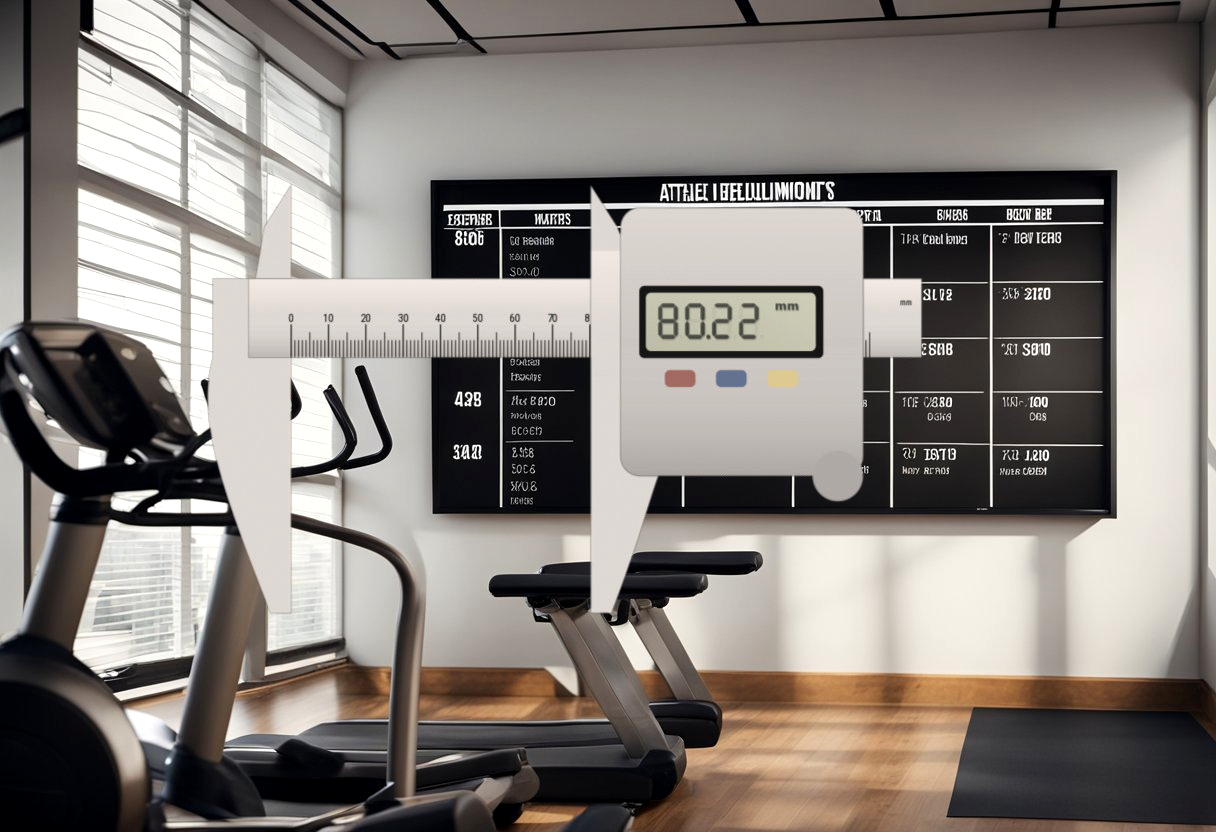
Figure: 80.22mm
